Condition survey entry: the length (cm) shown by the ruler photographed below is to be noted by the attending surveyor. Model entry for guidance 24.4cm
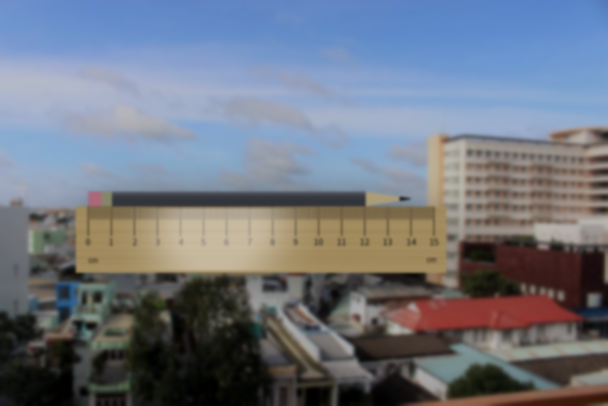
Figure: 14cm
